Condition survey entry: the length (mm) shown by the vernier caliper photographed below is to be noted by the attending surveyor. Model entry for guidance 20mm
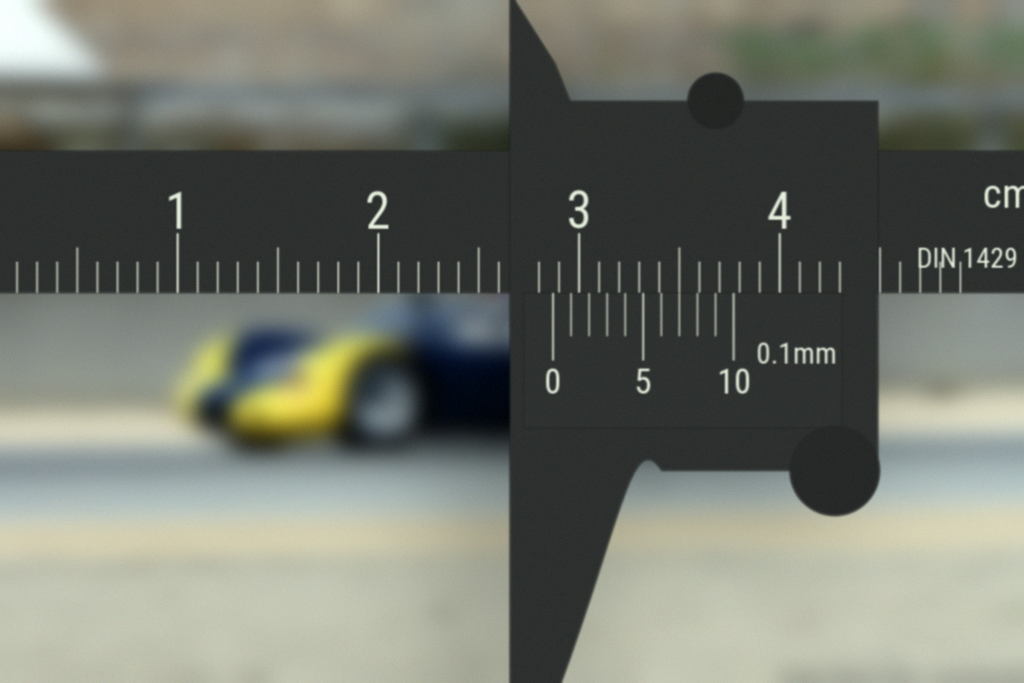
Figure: 28.7mm
